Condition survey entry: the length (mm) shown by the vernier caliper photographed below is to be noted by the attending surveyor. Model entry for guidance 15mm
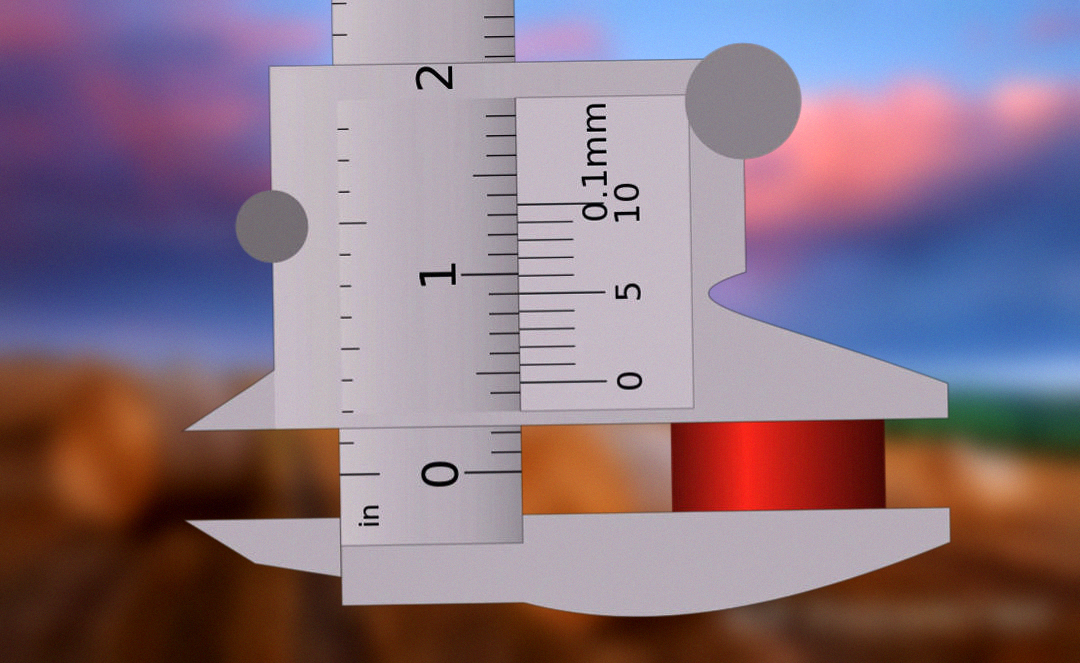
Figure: 4.5mm
